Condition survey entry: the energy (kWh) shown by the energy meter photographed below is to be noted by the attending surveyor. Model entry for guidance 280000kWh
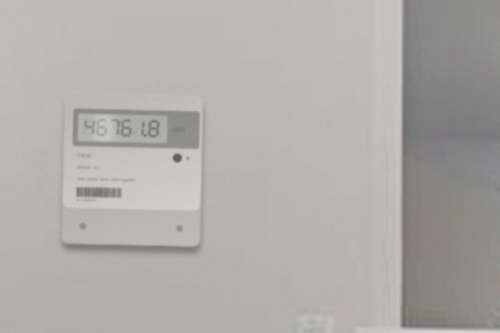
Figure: 46761.8kWh
